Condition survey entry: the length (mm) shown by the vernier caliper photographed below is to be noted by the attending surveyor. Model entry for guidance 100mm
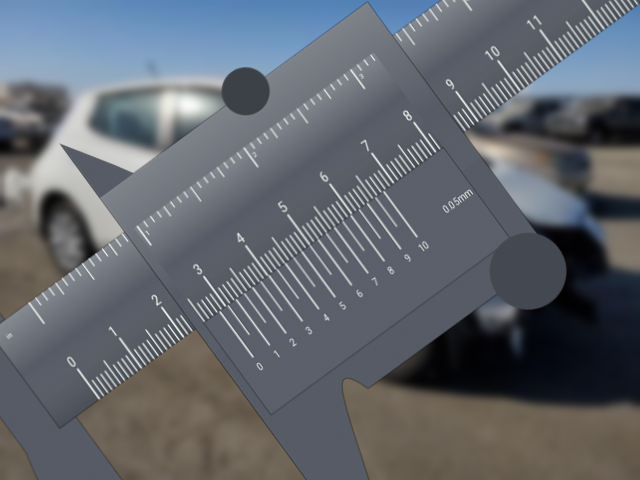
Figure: 28.5mm
